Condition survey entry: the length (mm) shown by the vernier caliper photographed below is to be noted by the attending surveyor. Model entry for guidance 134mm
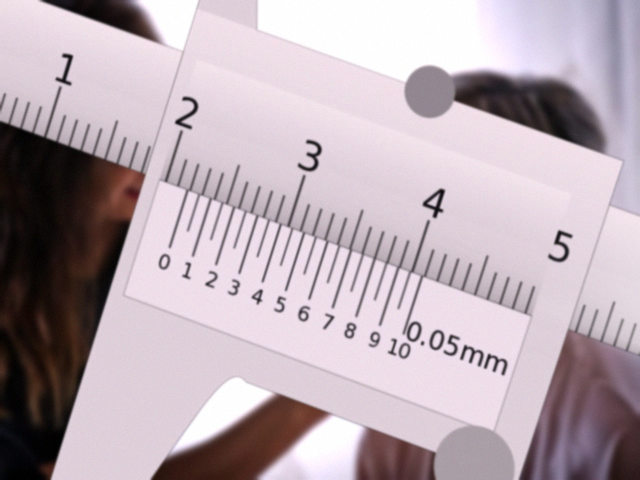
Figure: 21.8mm
